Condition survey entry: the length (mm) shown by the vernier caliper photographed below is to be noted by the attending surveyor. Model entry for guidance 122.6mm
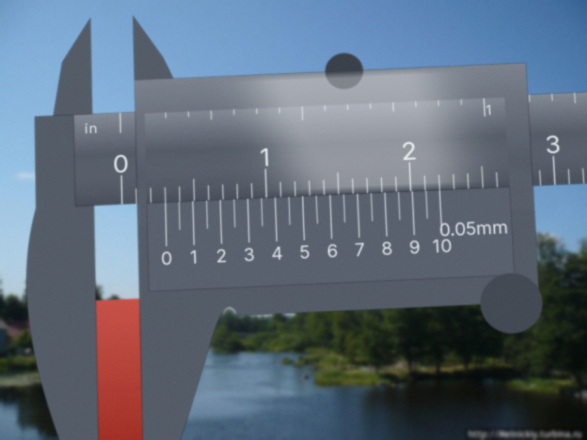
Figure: 3.0mm
